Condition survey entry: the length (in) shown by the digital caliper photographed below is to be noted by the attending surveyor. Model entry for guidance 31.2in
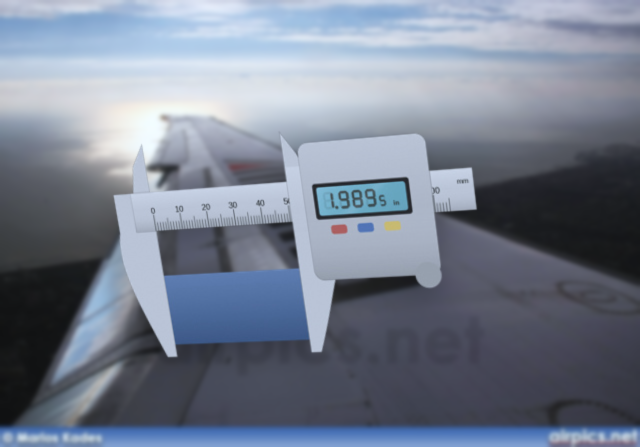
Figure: 1.9895in
